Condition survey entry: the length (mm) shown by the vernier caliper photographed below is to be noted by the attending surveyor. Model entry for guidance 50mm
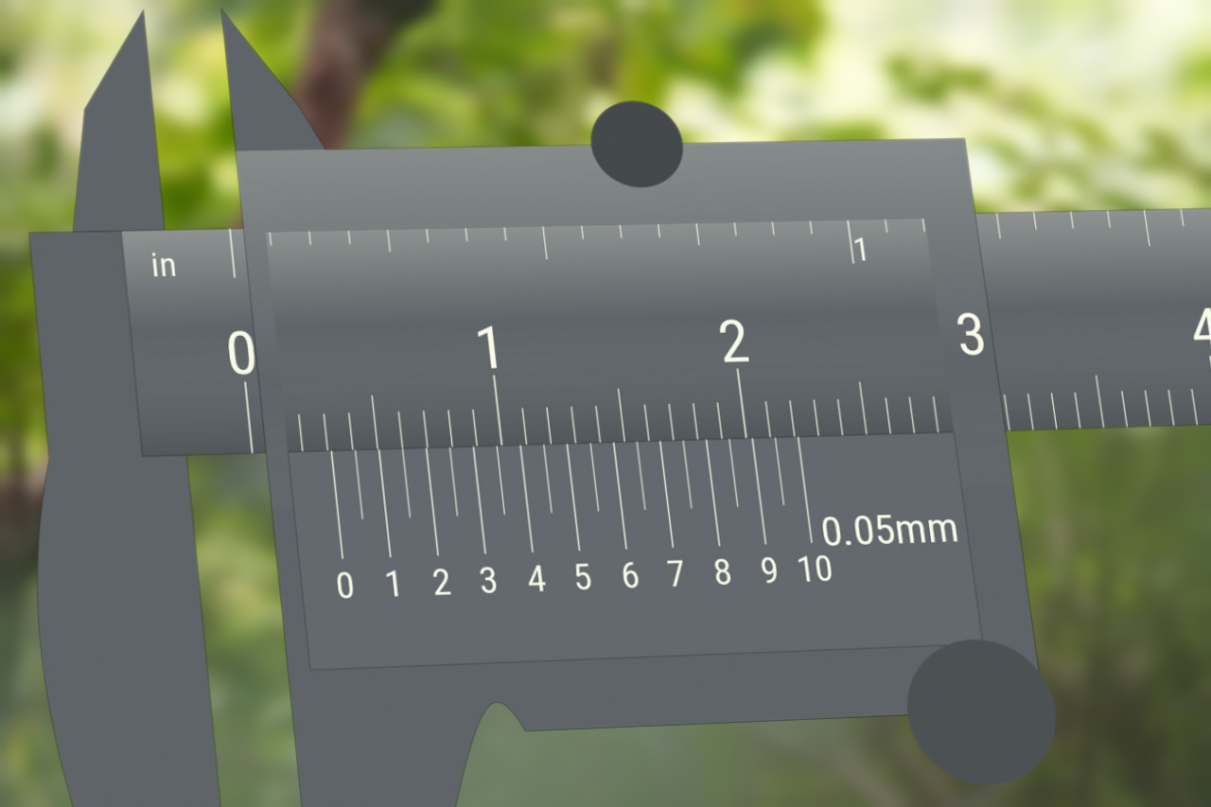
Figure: 3.15mm
